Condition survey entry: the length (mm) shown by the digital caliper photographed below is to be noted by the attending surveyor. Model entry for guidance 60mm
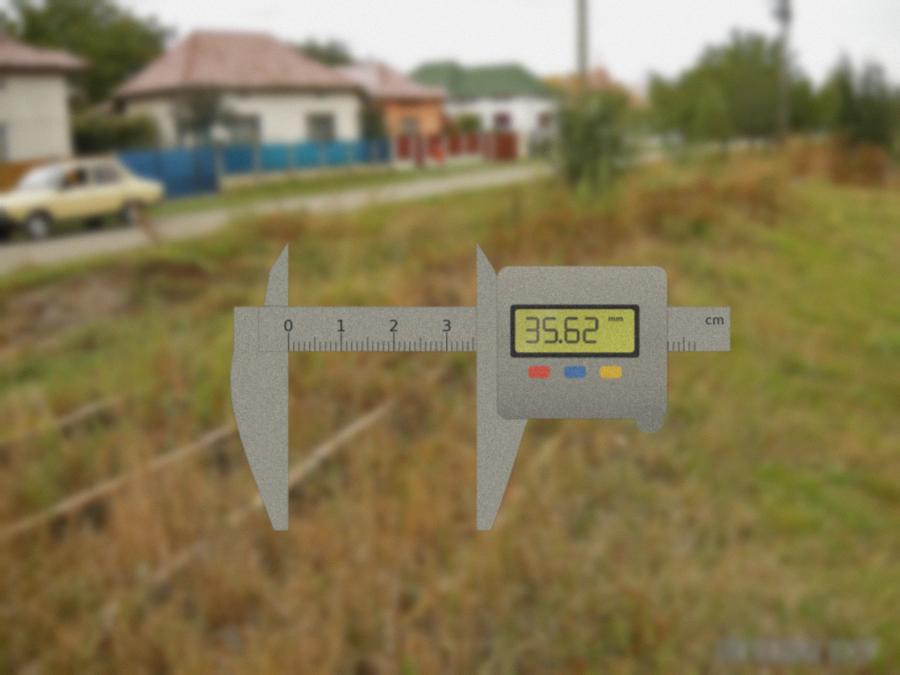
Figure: 35.62mm
